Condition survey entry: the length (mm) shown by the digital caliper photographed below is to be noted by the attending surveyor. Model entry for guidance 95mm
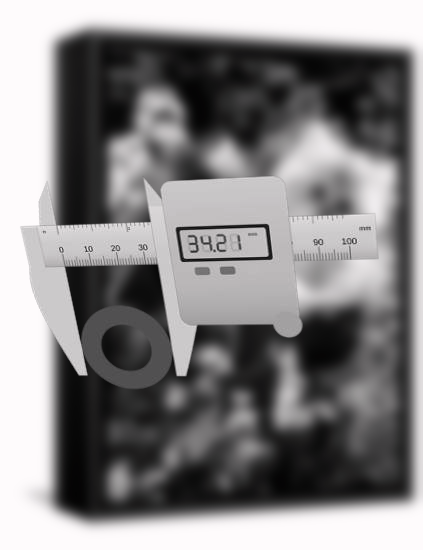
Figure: 34.21mm
